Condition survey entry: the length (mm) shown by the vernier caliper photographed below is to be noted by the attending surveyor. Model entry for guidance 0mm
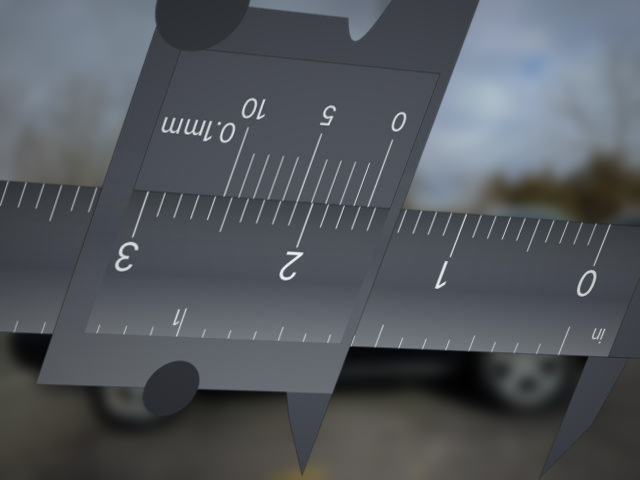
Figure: 16.5mm
